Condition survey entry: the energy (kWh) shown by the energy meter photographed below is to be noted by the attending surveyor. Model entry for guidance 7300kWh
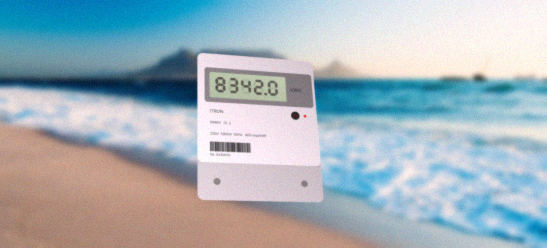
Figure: 8342.0kWh
